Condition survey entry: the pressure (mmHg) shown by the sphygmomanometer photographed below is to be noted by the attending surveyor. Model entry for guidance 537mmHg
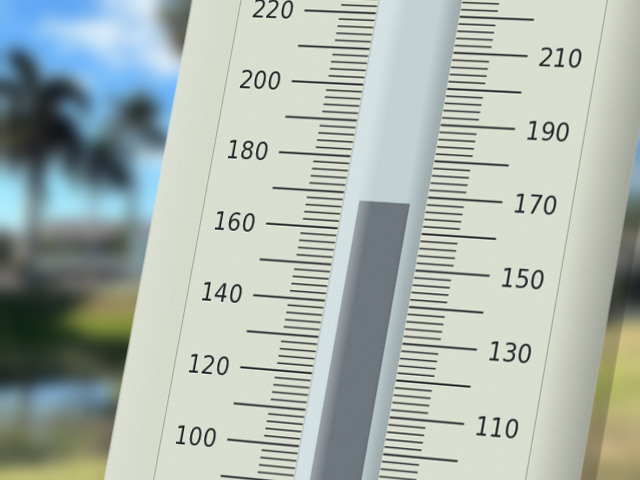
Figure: 168mmHg
